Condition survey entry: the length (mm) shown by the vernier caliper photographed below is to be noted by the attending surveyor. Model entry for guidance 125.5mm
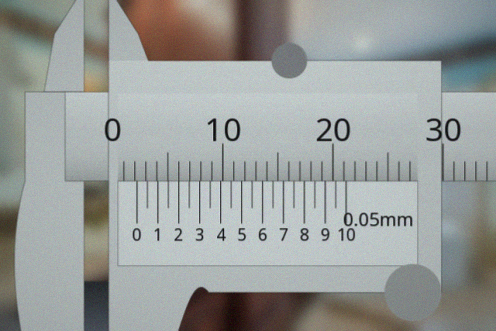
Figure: 2.2mm
